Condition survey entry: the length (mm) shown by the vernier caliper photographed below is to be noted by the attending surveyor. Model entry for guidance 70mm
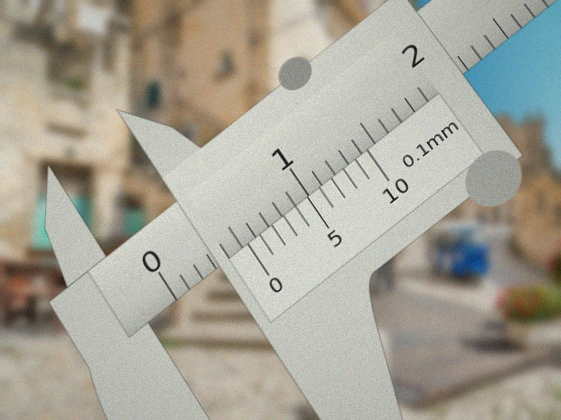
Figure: 5.4mm
